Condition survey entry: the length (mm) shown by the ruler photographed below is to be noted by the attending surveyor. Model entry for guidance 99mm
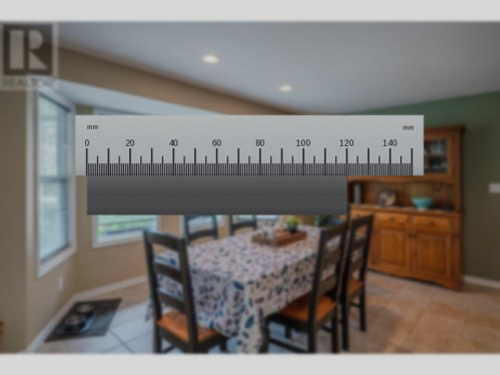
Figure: 120mm
